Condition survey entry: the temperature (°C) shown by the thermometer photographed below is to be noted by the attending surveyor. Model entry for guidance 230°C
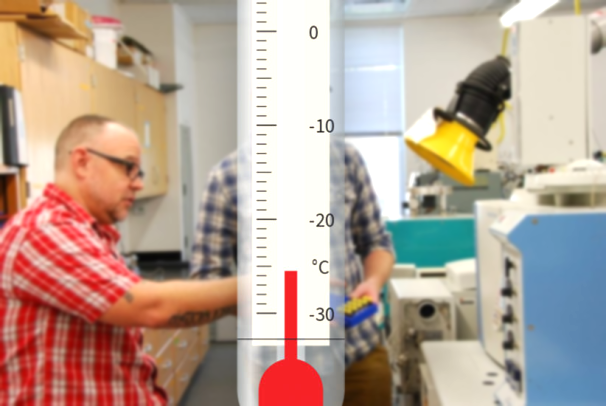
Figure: -25.5°C
